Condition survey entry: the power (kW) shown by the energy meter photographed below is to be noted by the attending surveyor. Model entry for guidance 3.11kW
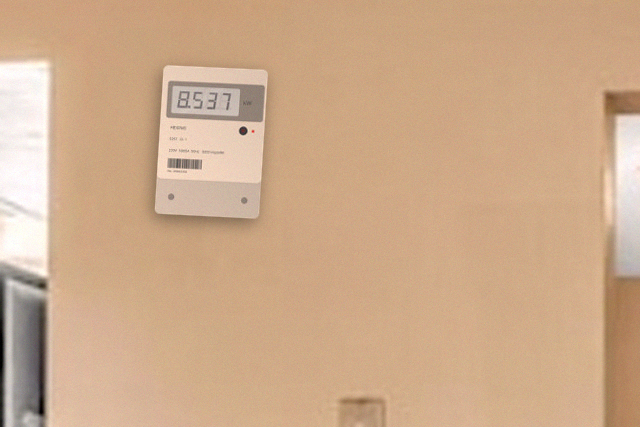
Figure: 8.537kW
